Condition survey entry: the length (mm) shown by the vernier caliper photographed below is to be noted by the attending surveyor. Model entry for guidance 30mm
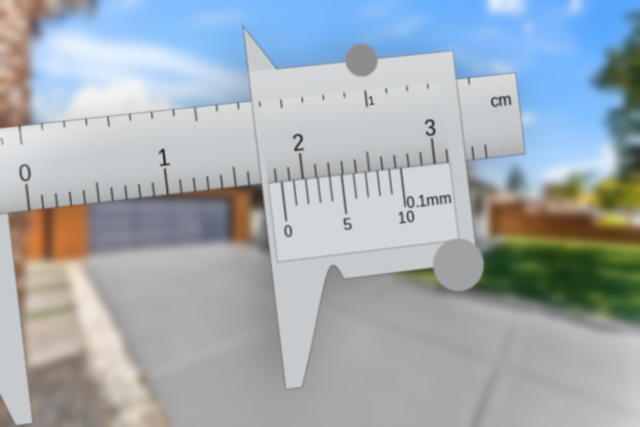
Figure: 18.4mm
